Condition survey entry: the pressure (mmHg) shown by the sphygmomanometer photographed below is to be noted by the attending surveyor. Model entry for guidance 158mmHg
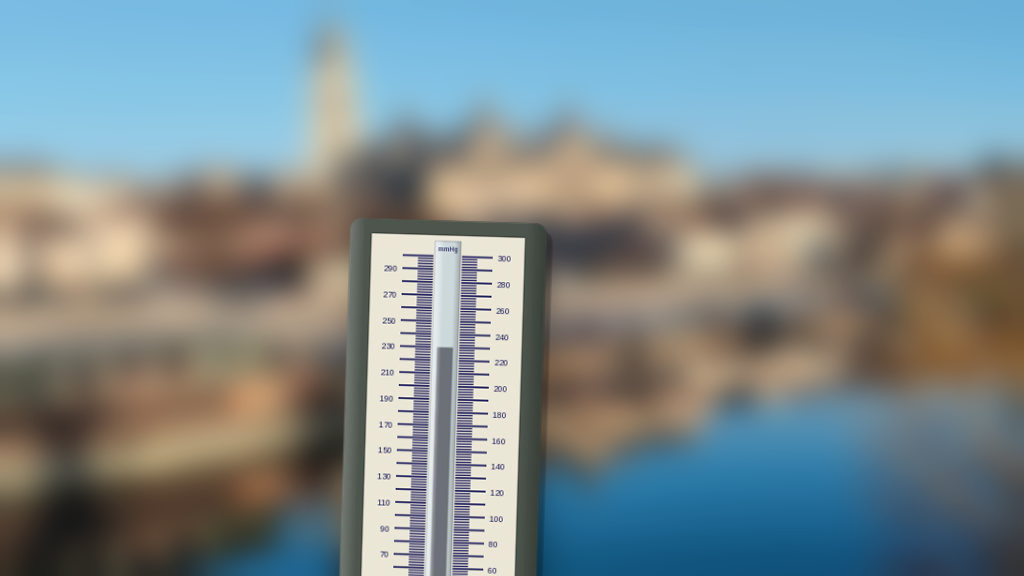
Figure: 230mmHg
